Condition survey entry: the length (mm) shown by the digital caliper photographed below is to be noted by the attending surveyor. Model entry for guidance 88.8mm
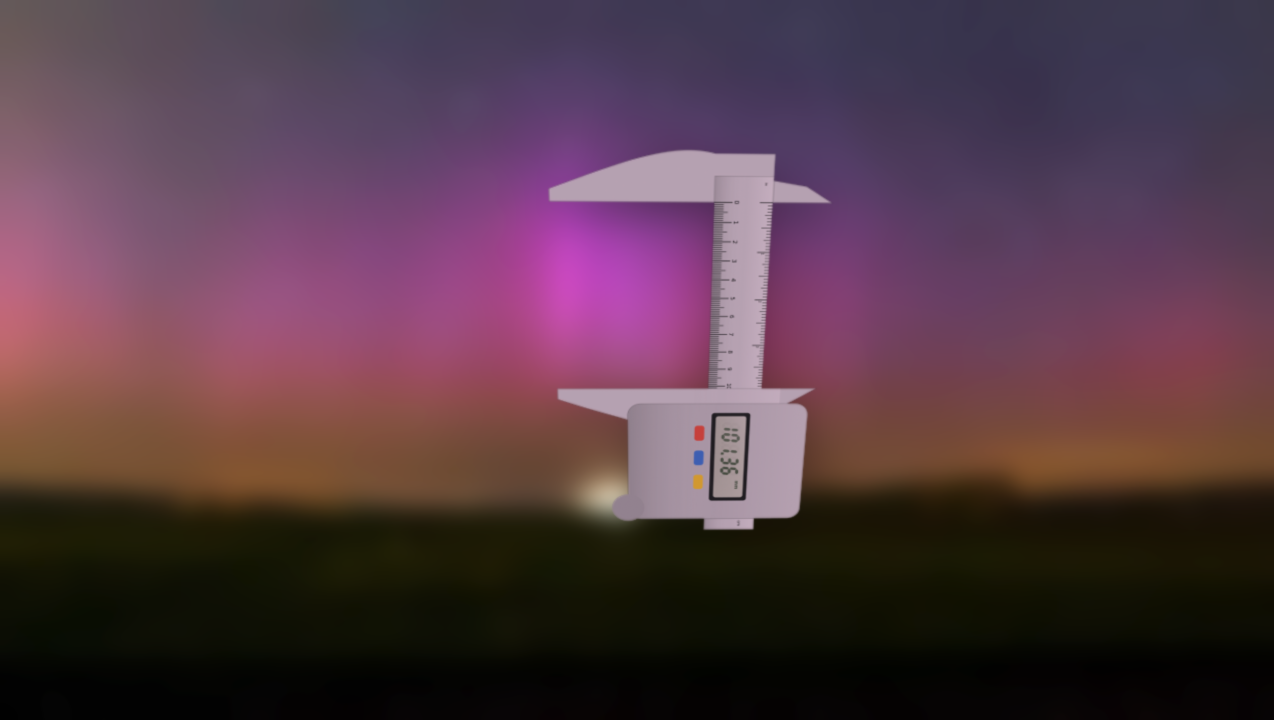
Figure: 101.36mm
